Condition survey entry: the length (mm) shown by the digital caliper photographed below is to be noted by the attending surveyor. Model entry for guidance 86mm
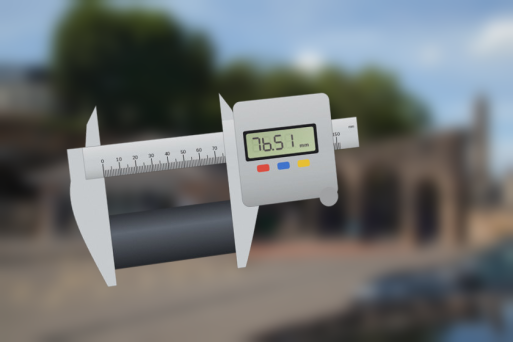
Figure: 76.51mm
